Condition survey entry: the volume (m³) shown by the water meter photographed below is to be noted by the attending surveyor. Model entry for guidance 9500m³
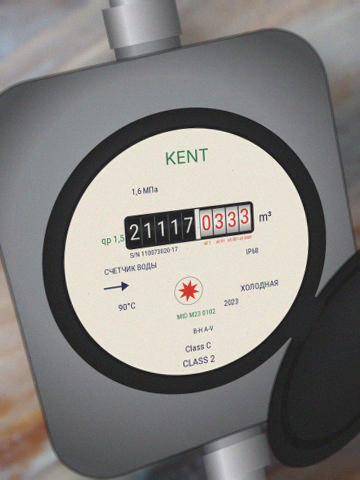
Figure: 21117.0333m³
